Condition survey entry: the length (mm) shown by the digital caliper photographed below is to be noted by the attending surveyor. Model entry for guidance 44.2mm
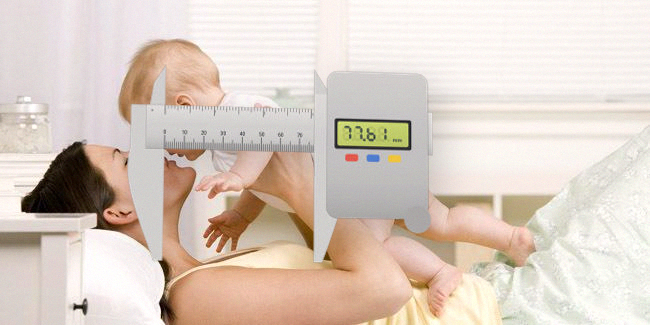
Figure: 77.61mm
